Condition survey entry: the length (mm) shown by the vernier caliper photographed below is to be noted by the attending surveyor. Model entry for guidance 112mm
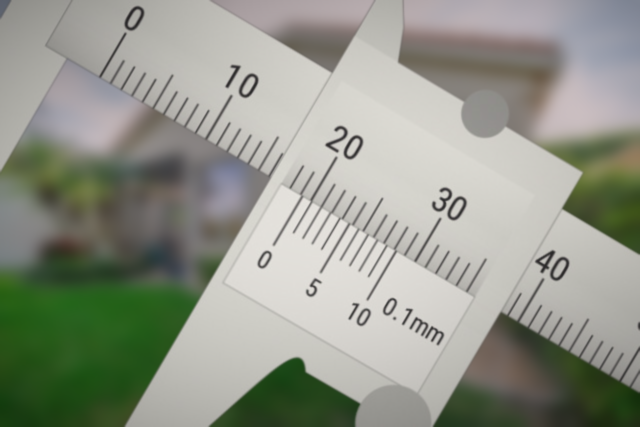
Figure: 19.2mm
